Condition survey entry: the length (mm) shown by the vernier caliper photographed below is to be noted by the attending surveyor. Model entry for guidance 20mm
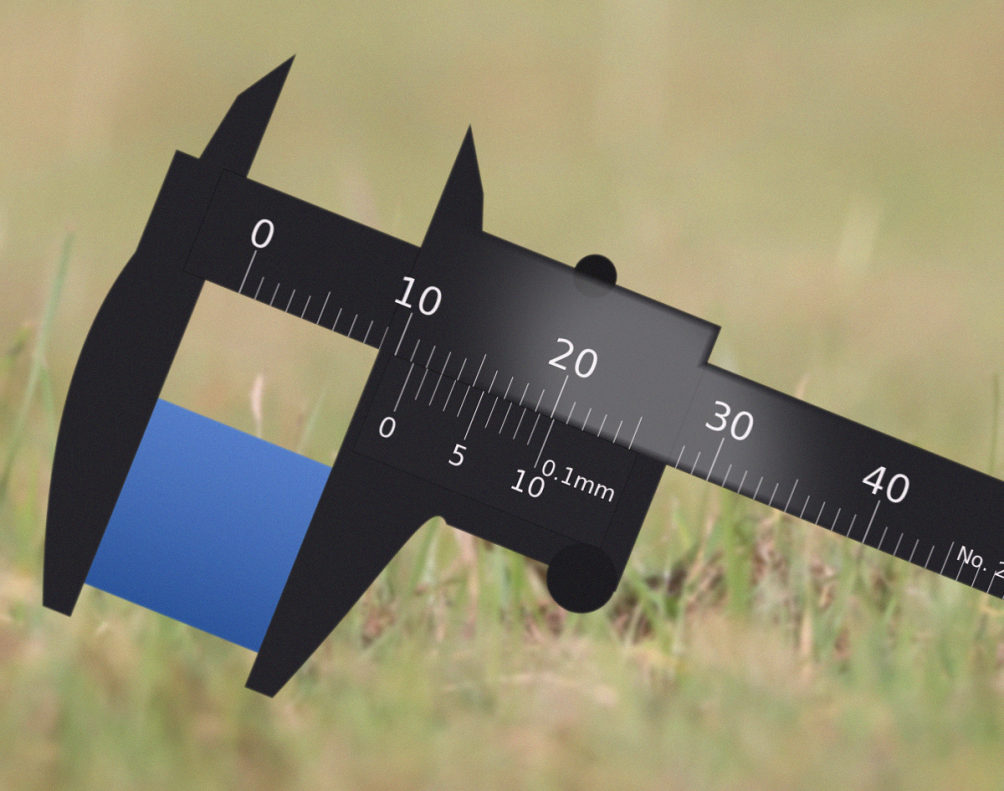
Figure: 11.2mm
